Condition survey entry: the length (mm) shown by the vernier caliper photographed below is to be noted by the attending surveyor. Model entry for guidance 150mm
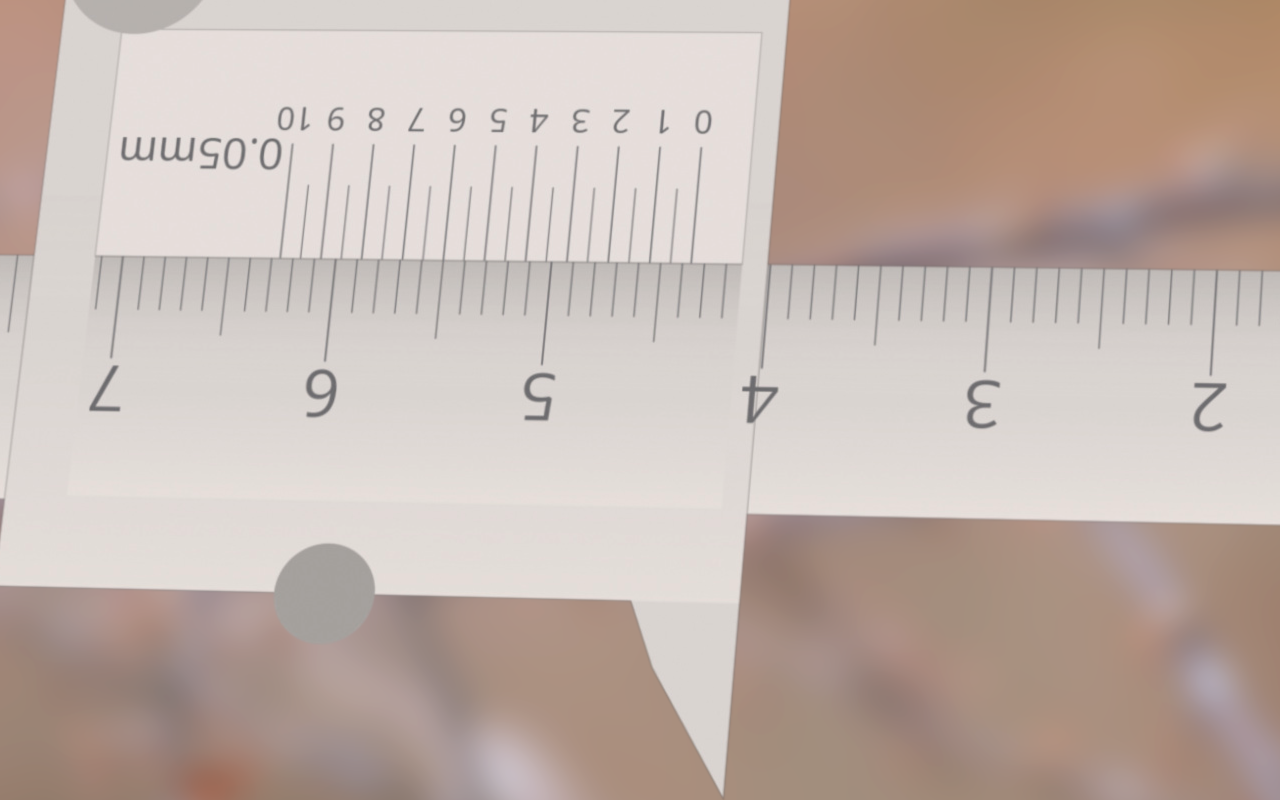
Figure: 43.6mm
